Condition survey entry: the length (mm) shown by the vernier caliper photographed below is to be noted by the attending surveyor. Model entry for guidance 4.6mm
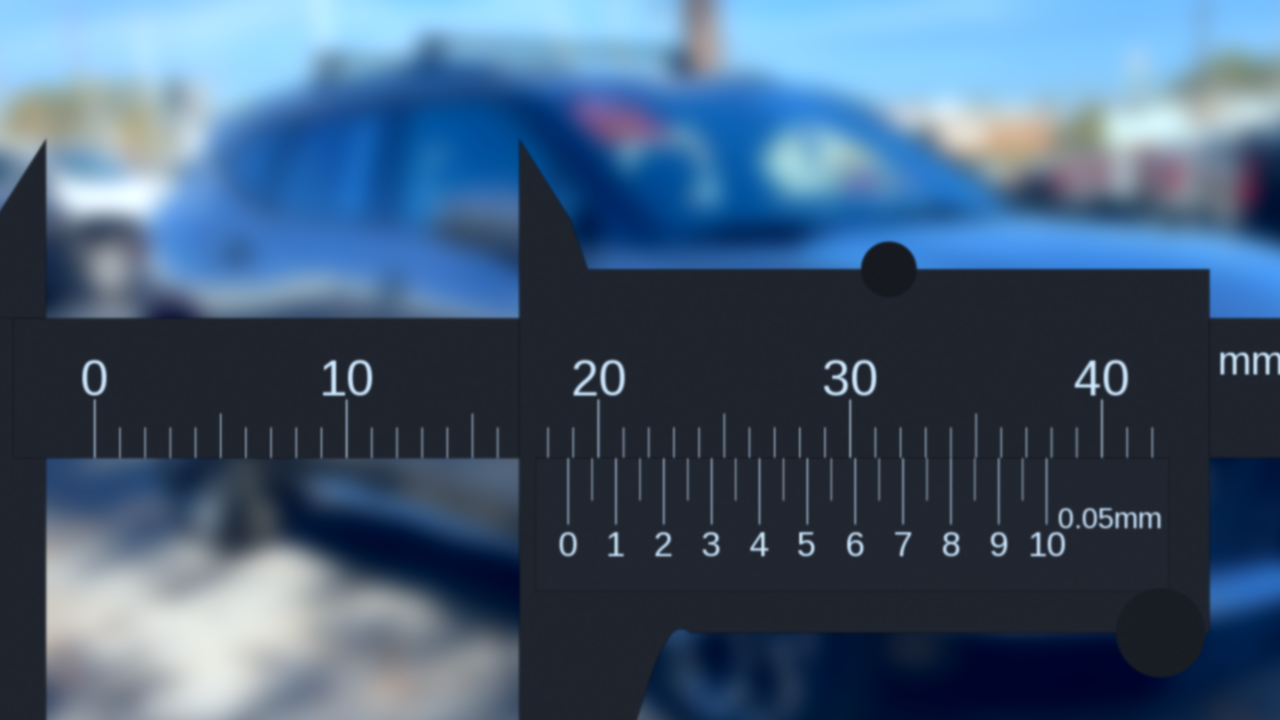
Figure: 18.8mm
